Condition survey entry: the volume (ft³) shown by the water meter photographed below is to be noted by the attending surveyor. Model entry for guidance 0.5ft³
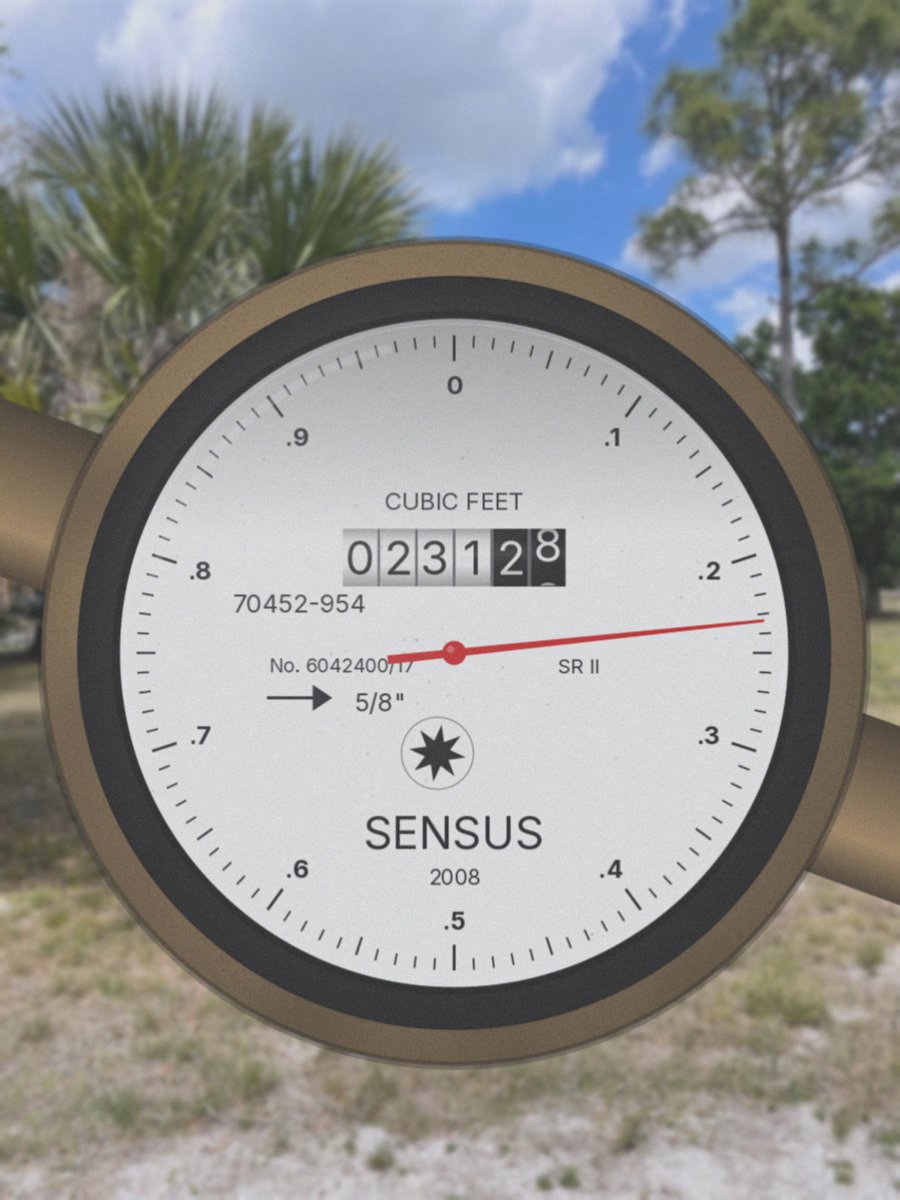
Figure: 23128.23ft³
